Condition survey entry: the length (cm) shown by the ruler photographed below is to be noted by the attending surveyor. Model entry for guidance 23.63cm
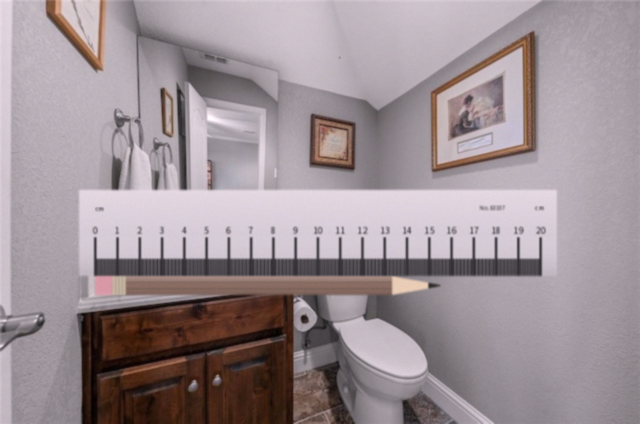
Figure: 15.5cm
